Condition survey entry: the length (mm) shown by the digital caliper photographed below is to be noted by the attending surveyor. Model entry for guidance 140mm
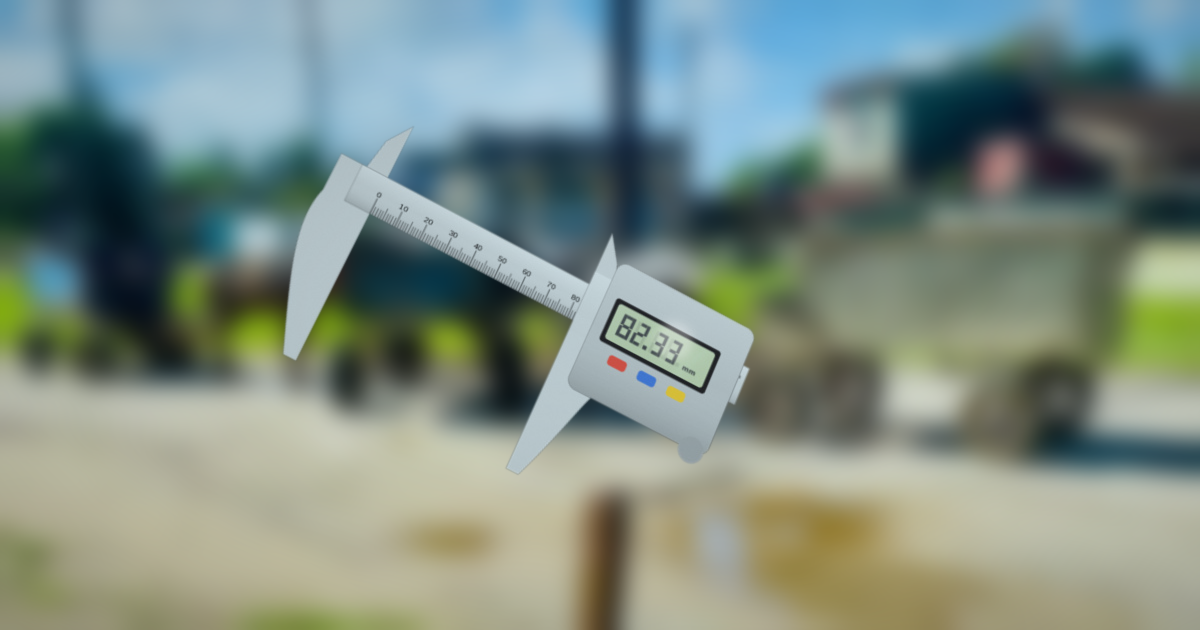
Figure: 82.33mm
